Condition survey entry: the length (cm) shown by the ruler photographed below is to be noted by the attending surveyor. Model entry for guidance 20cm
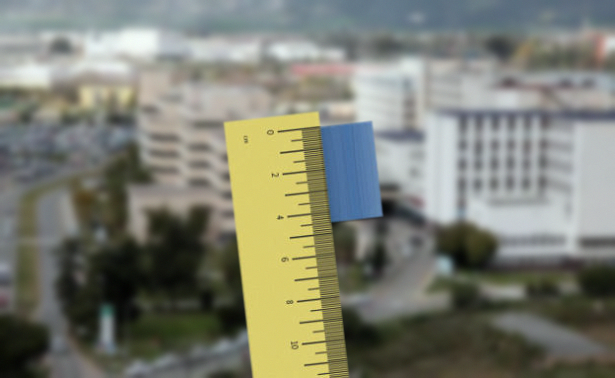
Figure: 4.5cm
